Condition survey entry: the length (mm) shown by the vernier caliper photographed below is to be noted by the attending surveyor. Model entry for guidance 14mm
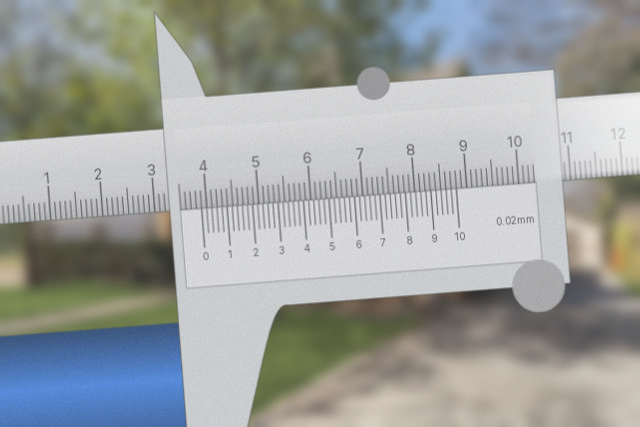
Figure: 39.0mm
